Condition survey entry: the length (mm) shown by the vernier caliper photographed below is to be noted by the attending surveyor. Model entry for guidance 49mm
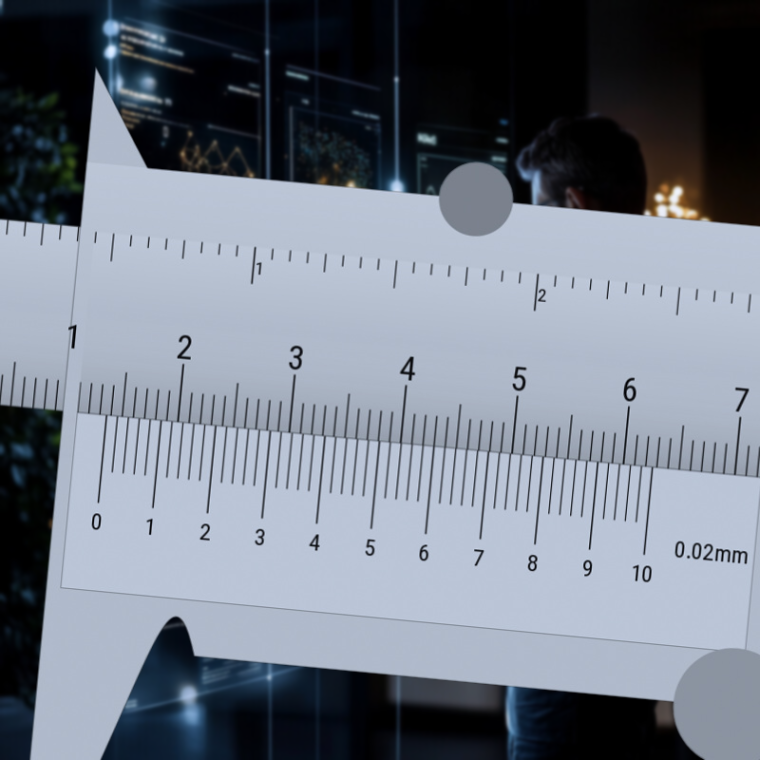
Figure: 13.6mm
